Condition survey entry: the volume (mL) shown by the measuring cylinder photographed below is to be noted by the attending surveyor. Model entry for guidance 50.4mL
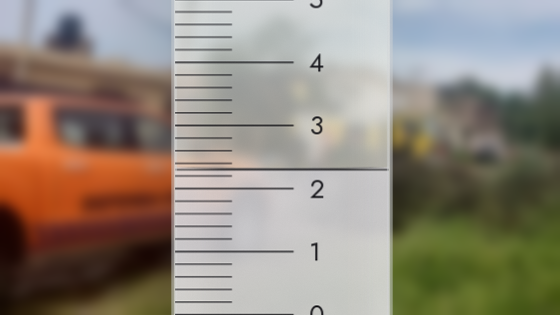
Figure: 2.3mL
